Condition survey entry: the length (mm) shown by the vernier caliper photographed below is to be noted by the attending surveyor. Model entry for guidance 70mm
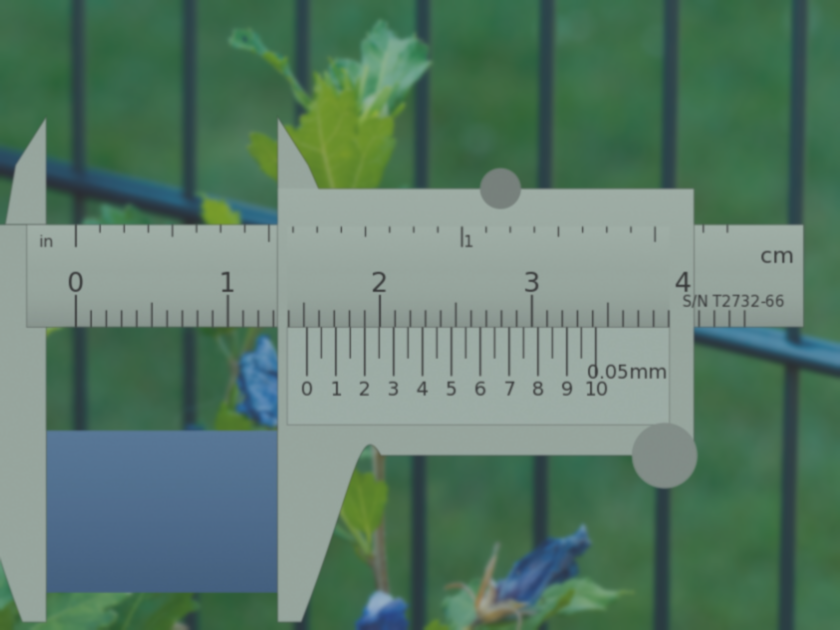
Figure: 15.2mm
